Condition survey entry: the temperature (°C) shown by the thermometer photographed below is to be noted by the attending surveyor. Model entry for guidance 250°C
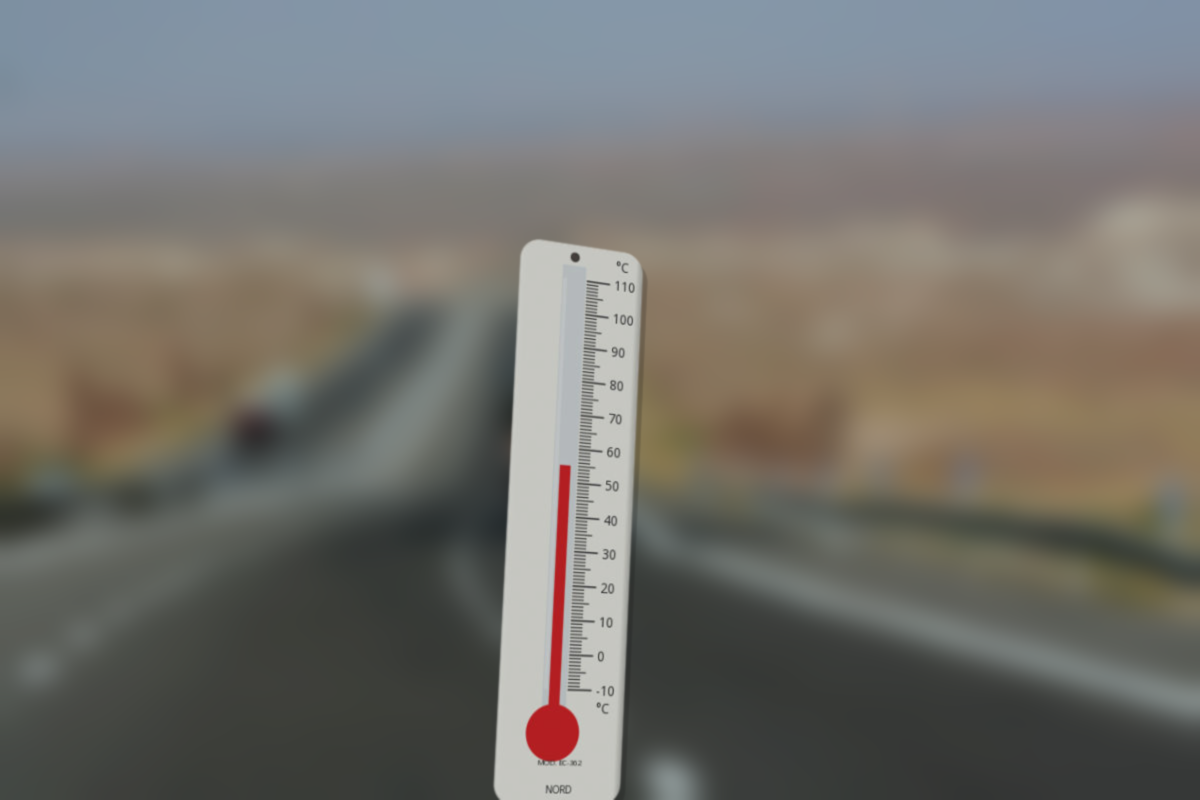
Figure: 55°C
